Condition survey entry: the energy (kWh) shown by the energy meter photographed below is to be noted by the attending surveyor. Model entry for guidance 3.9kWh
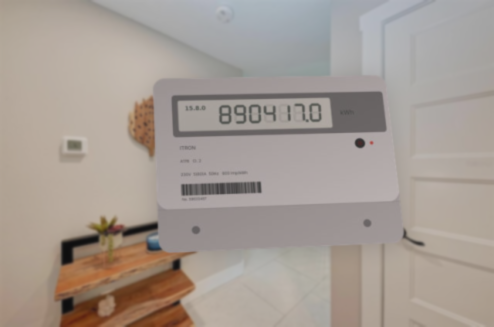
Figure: 890417.0kWh
